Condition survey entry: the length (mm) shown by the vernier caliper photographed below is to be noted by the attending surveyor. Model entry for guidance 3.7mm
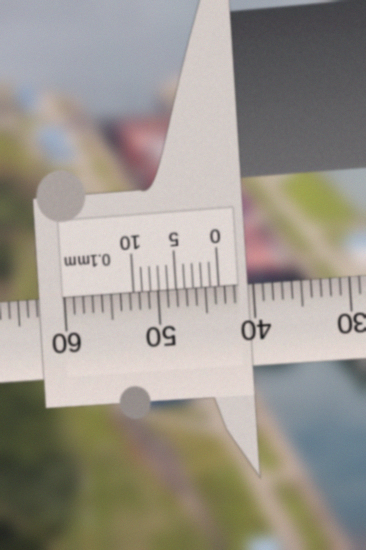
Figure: 43.6mm
